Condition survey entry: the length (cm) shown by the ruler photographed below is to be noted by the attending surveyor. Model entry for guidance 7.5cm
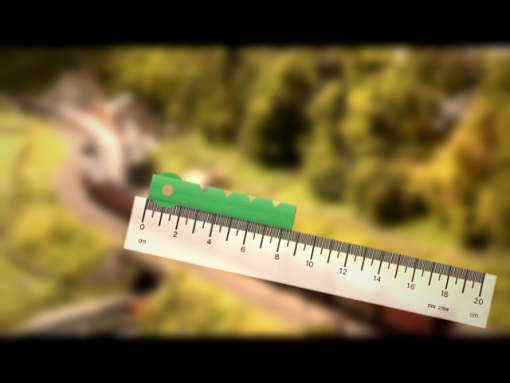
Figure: 8.5cm
